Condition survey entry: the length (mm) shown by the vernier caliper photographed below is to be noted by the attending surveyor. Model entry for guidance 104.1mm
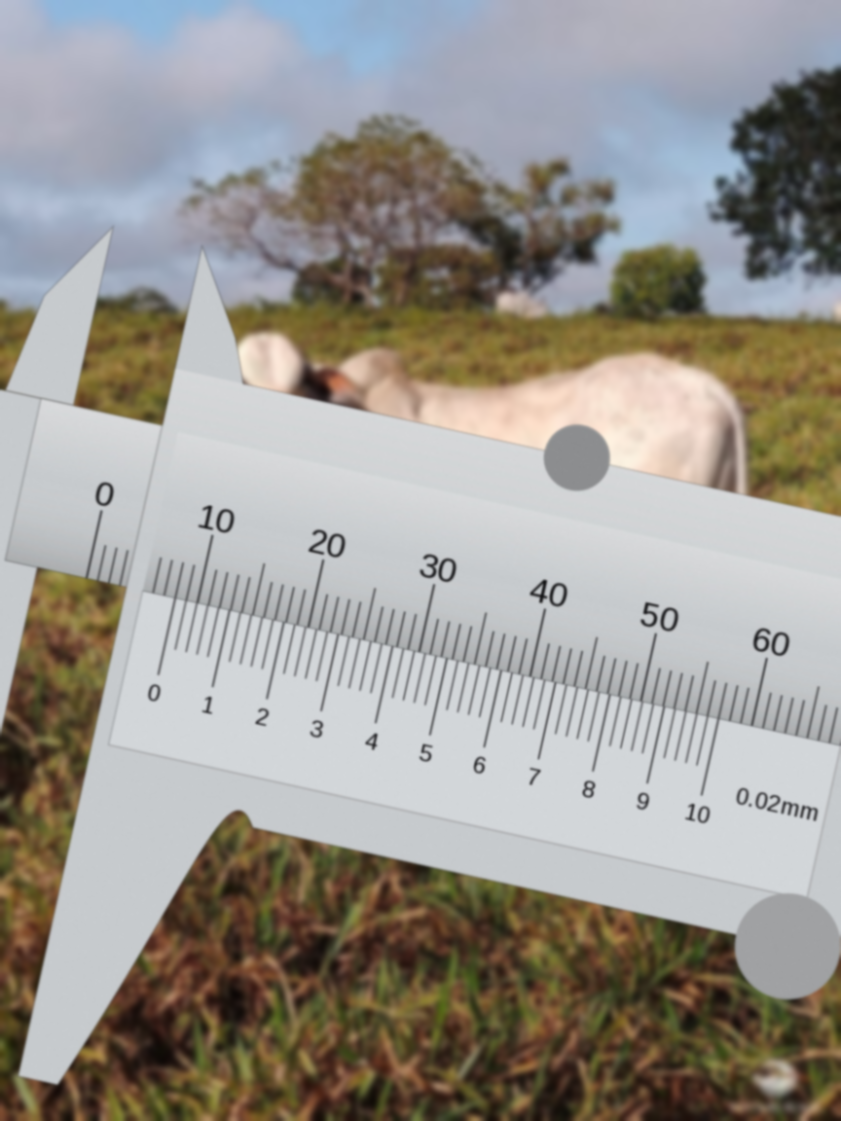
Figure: 8.0mm
